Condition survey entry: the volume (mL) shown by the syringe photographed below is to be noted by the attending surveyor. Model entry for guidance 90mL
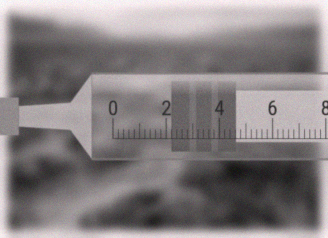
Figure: 2.2mL
